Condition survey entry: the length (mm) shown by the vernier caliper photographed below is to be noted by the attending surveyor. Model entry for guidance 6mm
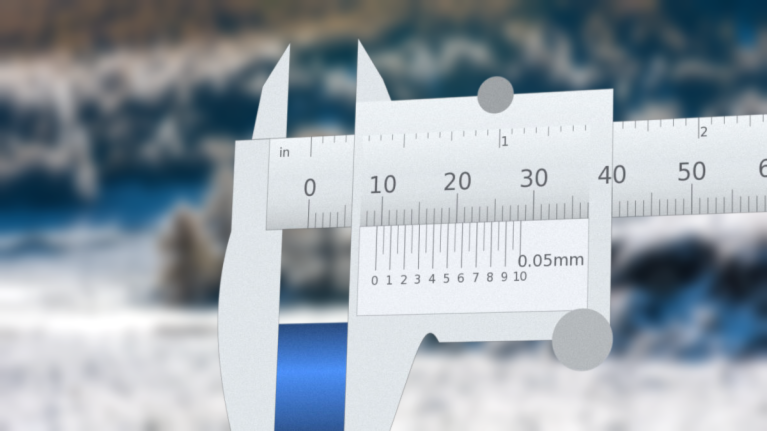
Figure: 9.4mm
